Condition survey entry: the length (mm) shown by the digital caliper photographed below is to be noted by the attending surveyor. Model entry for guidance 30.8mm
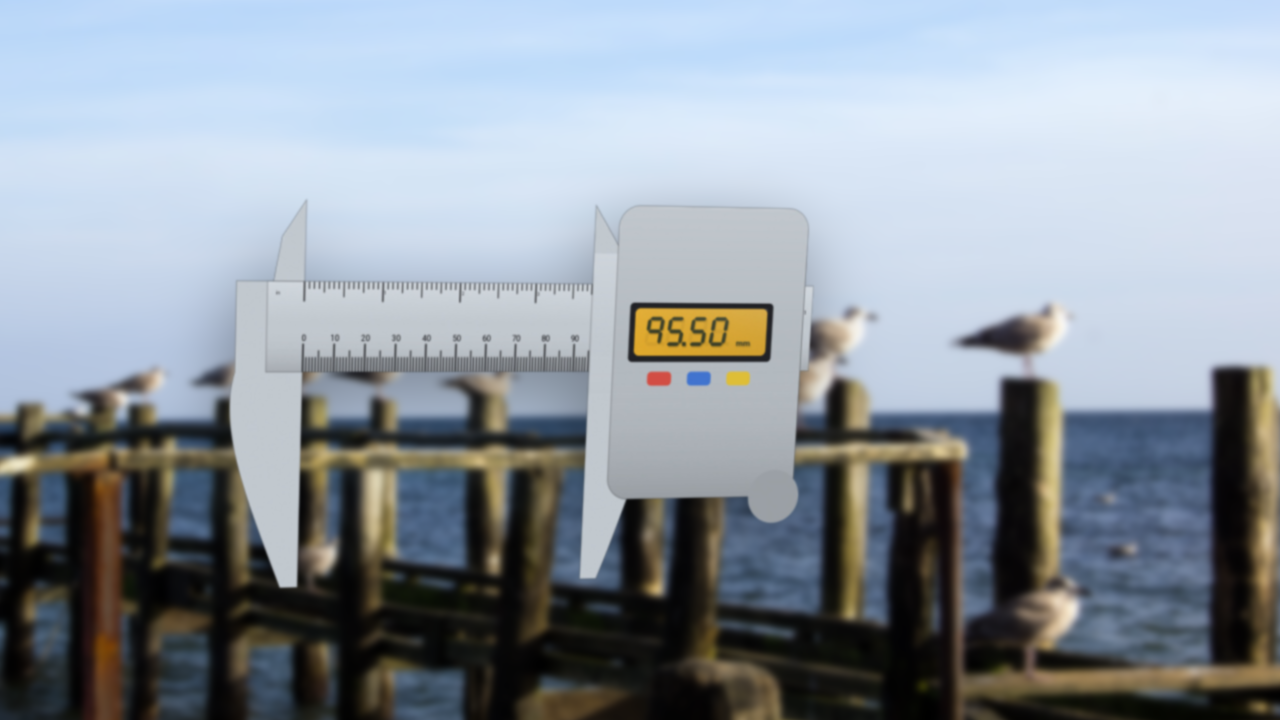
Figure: 95.50mm
